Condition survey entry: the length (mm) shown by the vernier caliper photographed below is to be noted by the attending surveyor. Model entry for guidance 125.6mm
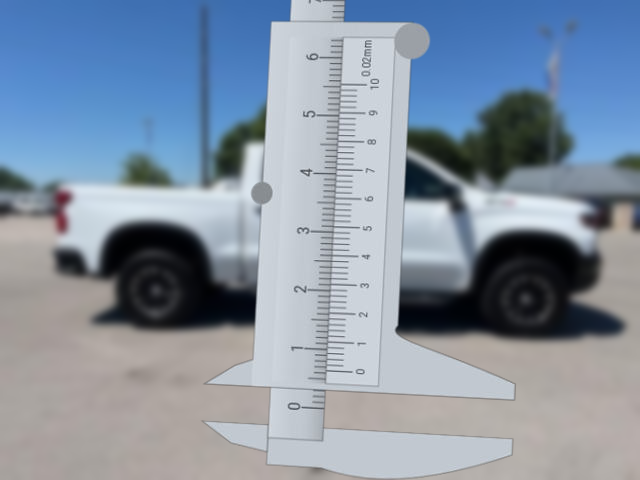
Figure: 6.4mm
